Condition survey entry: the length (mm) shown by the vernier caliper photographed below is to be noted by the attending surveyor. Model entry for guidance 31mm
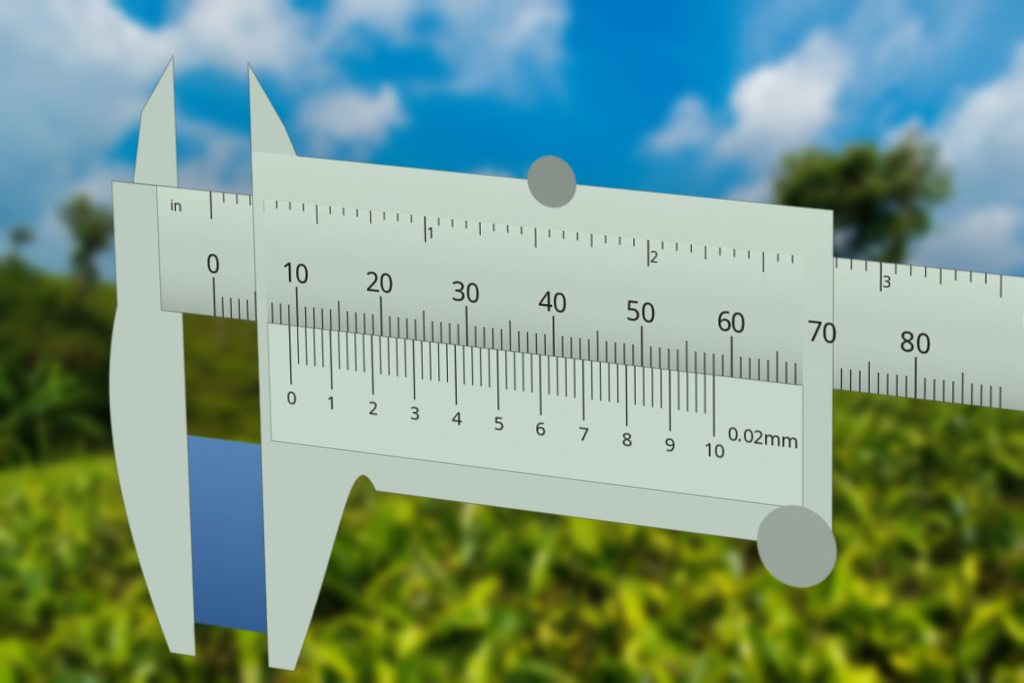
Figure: 9.0mm
